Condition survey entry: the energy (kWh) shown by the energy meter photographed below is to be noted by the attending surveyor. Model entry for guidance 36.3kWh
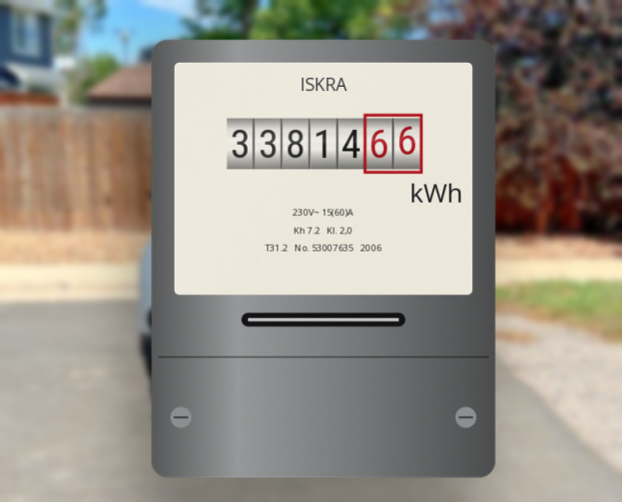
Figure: 33814.66kWh
